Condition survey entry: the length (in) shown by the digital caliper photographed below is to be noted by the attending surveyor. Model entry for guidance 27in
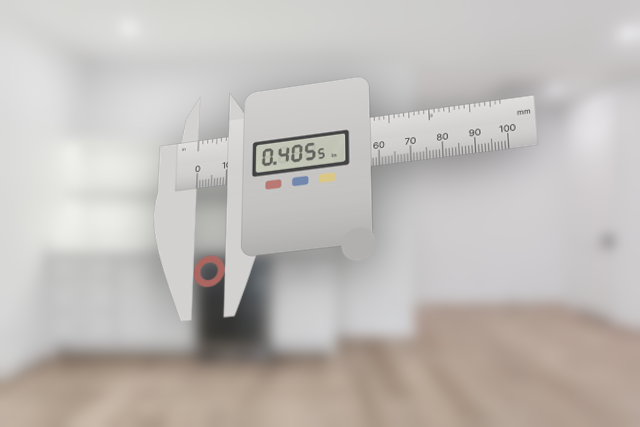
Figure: 0.4055in
